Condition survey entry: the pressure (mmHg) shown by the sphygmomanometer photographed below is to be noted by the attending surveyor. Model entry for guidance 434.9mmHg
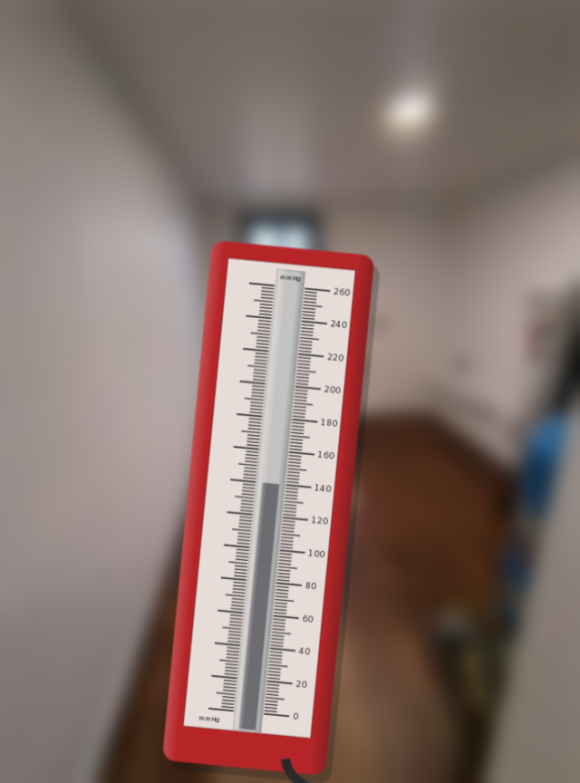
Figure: 140mmHg
